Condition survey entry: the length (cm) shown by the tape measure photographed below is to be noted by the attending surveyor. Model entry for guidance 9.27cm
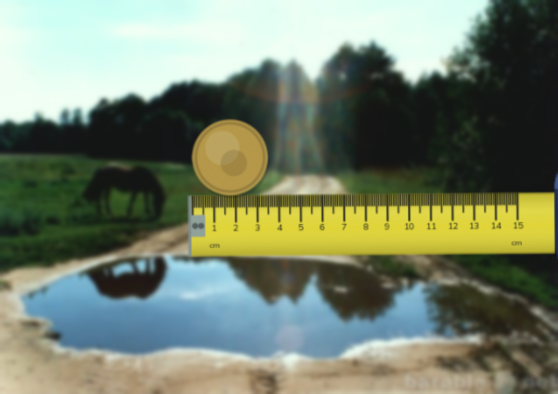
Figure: 3.5cm
